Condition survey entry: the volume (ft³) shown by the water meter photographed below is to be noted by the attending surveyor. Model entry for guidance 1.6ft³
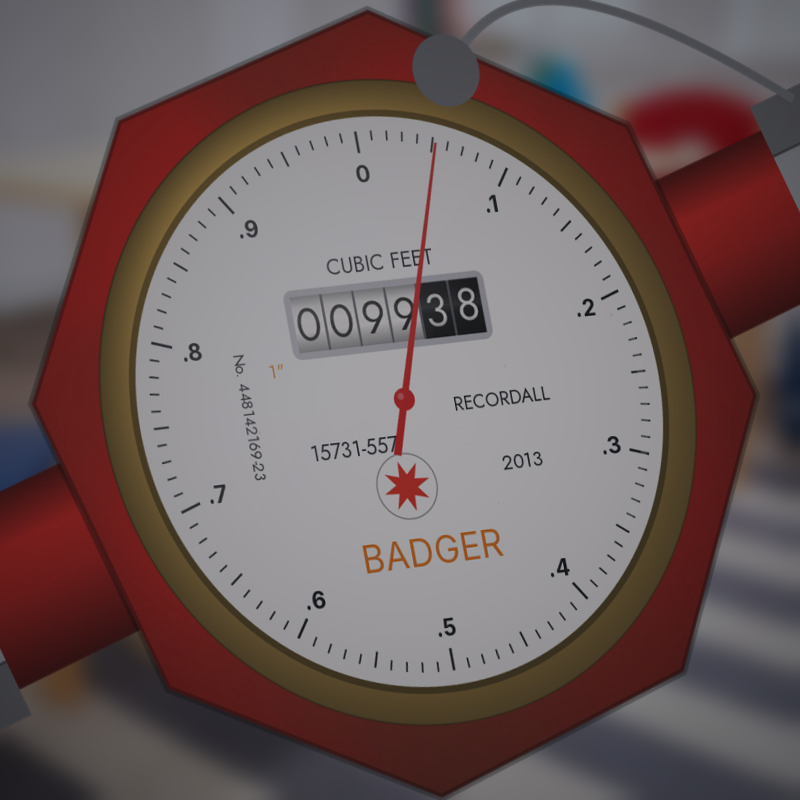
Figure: 9938.05ft³
